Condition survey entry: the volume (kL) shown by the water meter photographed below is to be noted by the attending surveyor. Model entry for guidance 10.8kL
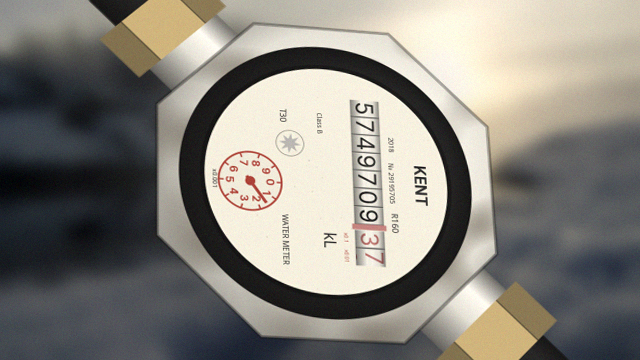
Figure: 5749709.371kL
